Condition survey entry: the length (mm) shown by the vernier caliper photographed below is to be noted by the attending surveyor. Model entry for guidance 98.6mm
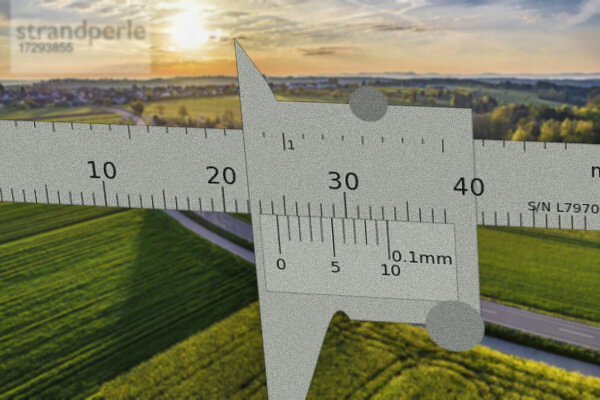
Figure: 24.3mm
